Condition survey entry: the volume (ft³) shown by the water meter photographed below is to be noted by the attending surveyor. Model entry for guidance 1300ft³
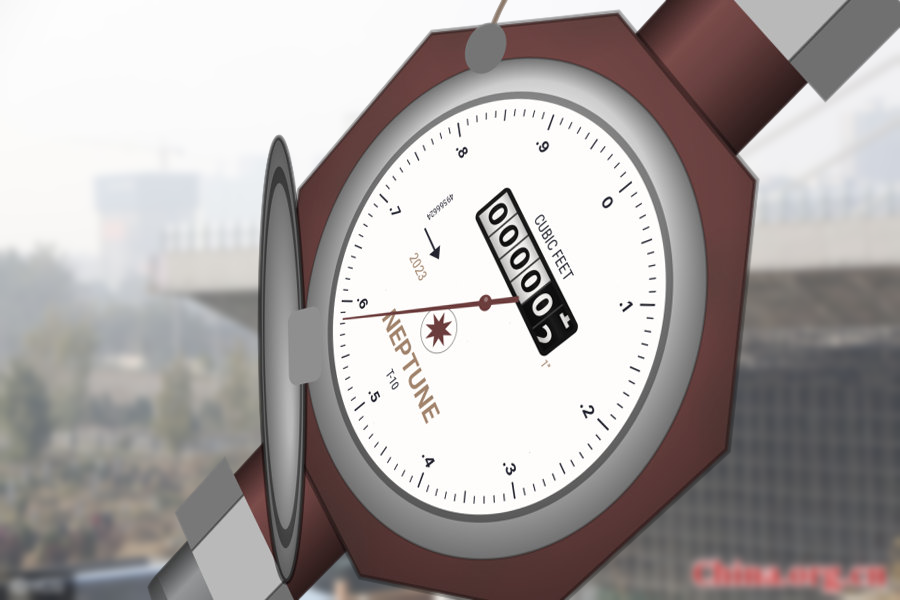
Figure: 1.58ft³
